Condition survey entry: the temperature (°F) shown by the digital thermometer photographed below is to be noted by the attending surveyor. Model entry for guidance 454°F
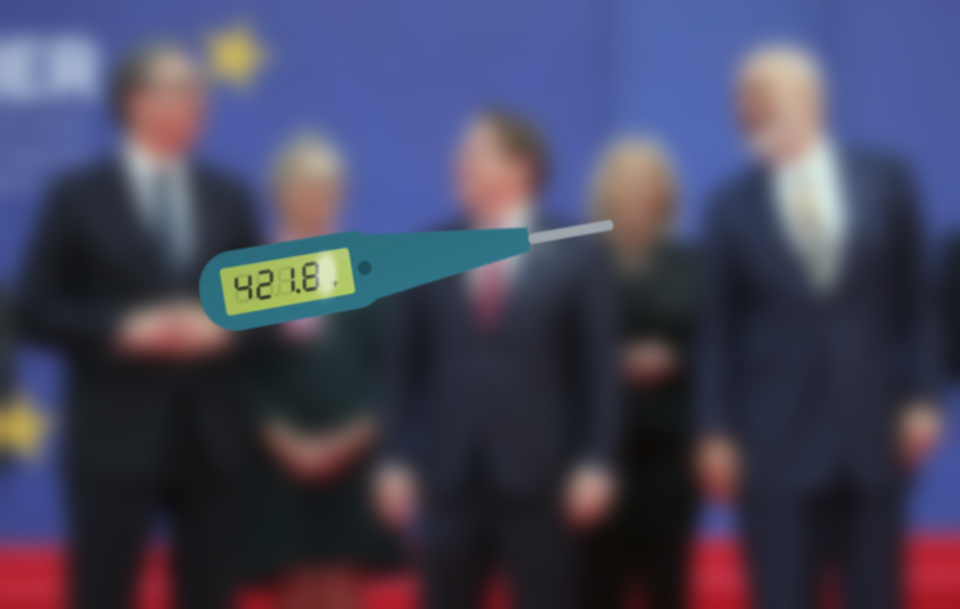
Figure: 421.8°F
